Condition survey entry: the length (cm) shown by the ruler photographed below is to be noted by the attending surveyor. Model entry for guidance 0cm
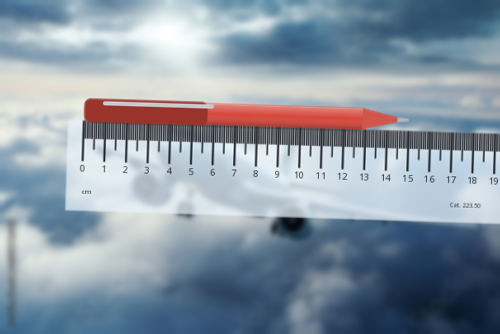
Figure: 15cm
